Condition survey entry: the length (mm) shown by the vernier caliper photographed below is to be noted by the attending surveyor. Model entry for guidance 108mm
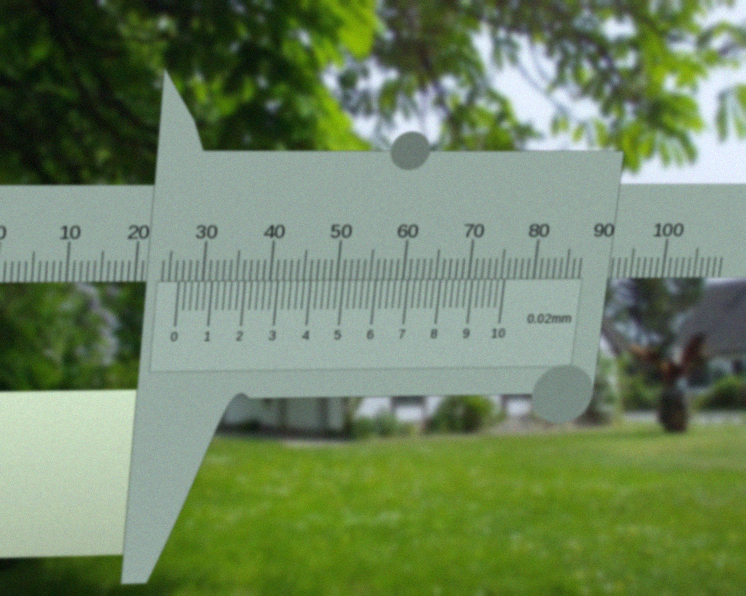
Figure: 26.5mm
